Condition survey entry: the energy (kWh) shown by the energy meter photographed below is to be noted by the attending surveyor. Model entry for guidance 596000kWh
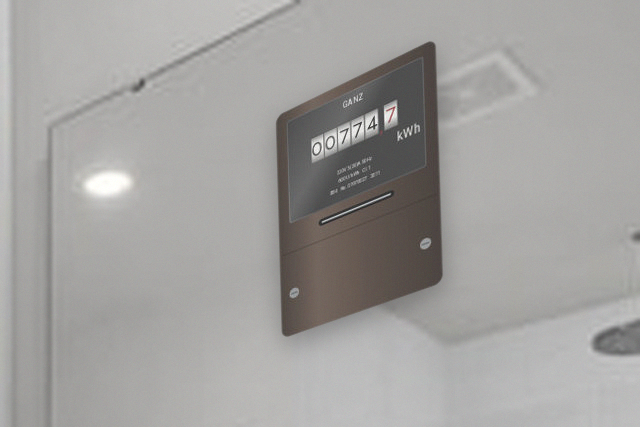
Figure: 774.7kWh
